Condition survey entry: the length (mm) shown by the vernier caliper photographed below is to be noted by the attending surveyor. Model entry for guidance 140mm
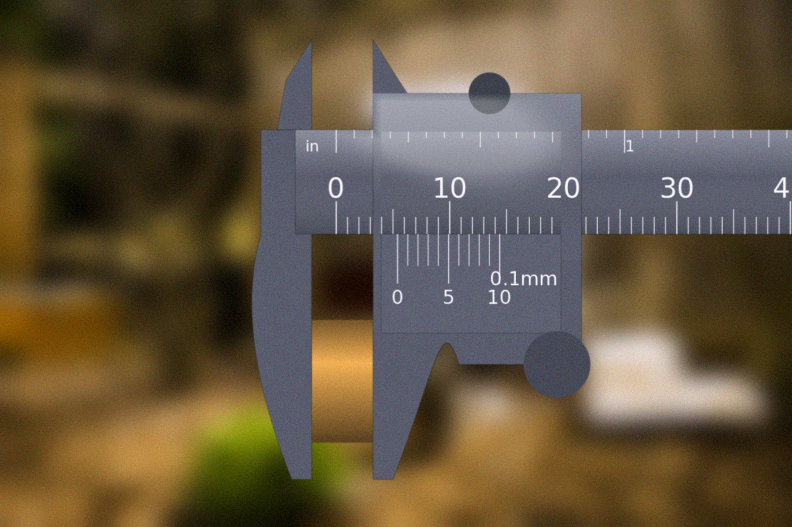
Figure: 5.4mm
